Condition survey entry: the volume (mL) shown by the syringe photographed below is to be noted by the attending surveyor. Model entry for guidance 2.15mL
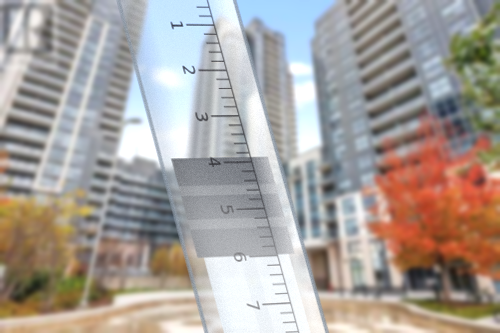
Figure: 3.9mL
